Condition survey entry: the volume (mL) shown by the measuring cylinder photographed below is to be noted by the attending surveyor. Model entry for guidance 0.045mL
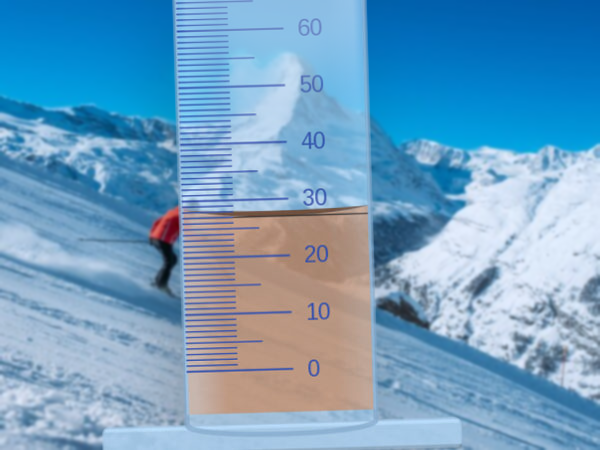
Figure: 27mL
